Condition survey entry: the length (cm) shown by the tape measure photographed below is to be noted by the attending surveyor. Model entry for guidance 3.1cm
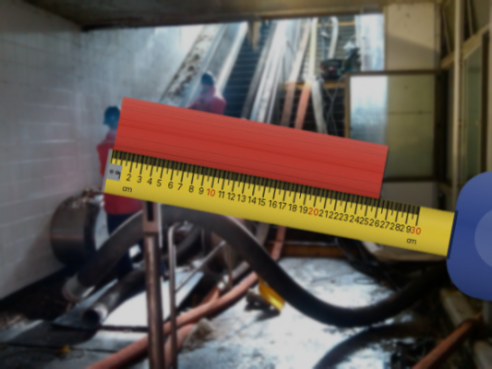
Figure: 26cm
